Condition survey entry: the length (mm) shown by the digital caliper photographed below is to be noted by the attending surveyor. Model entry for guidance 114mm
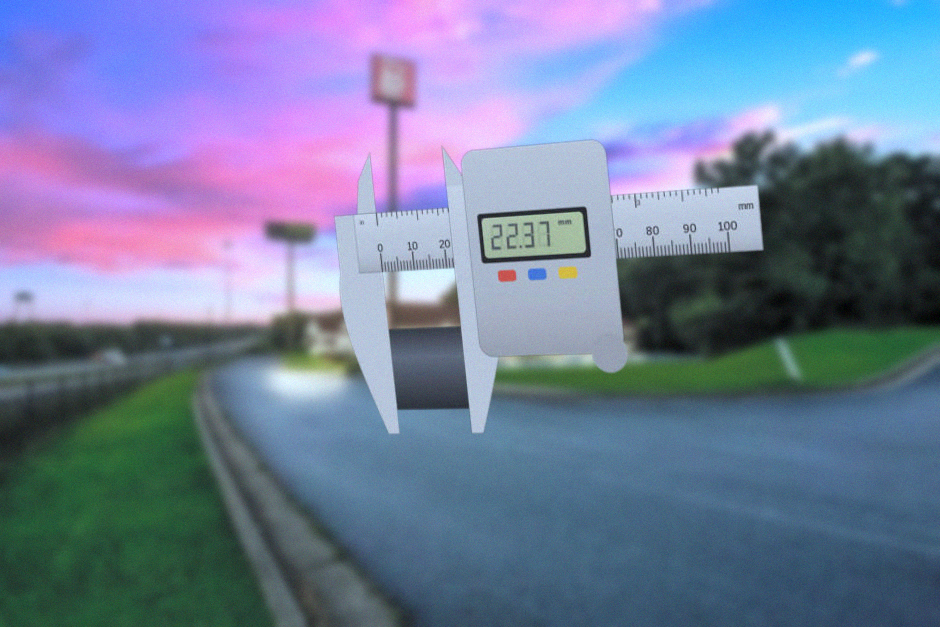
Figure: 22.37mm
